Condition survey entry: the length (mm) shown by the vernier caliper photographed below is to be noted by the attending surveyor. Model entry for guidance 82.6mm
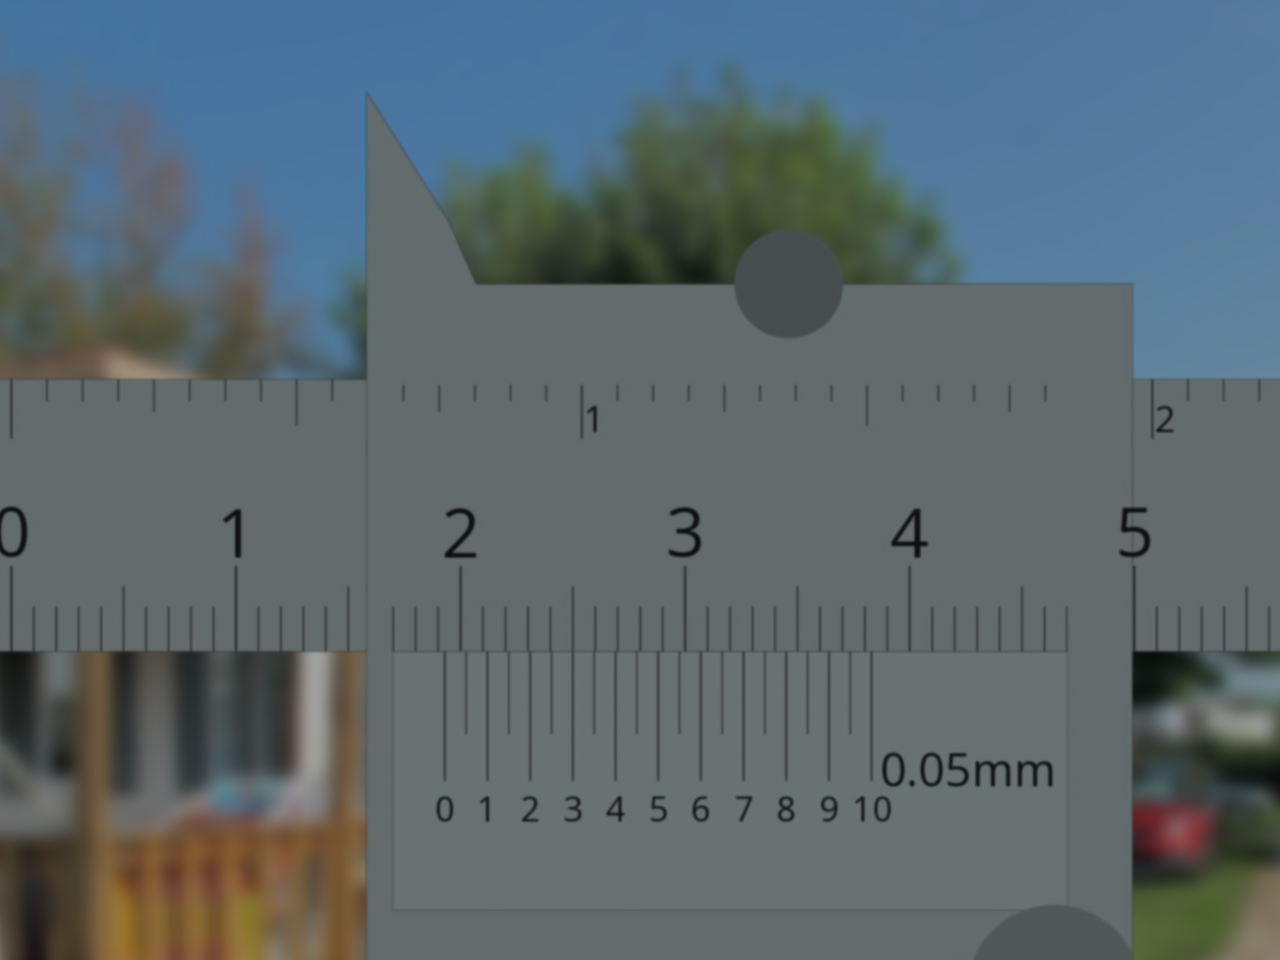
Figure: 19.3mm
